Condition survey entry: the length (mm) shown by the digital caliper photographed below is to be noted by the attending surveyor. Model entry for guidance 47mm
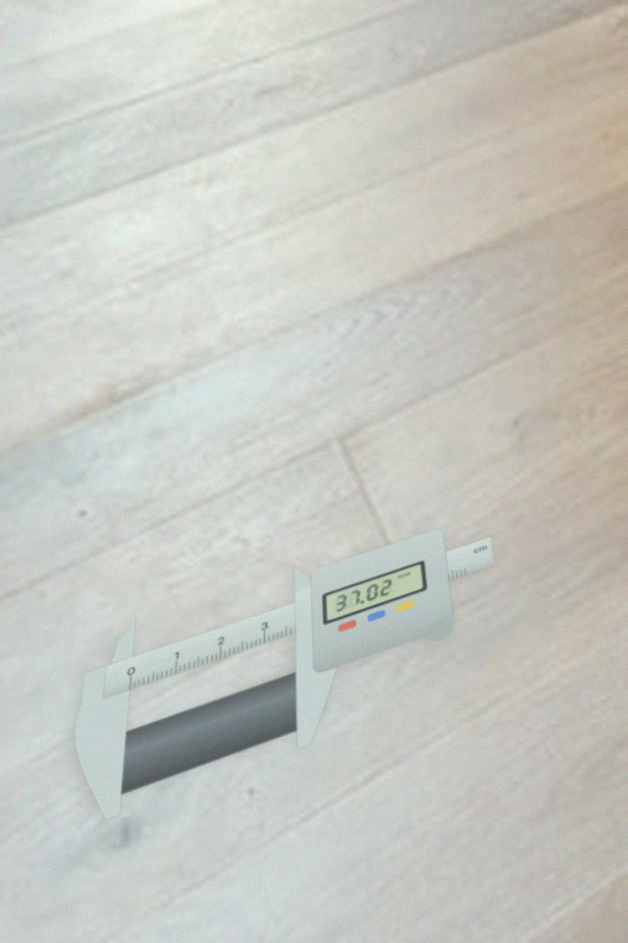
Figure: 37.02mm
